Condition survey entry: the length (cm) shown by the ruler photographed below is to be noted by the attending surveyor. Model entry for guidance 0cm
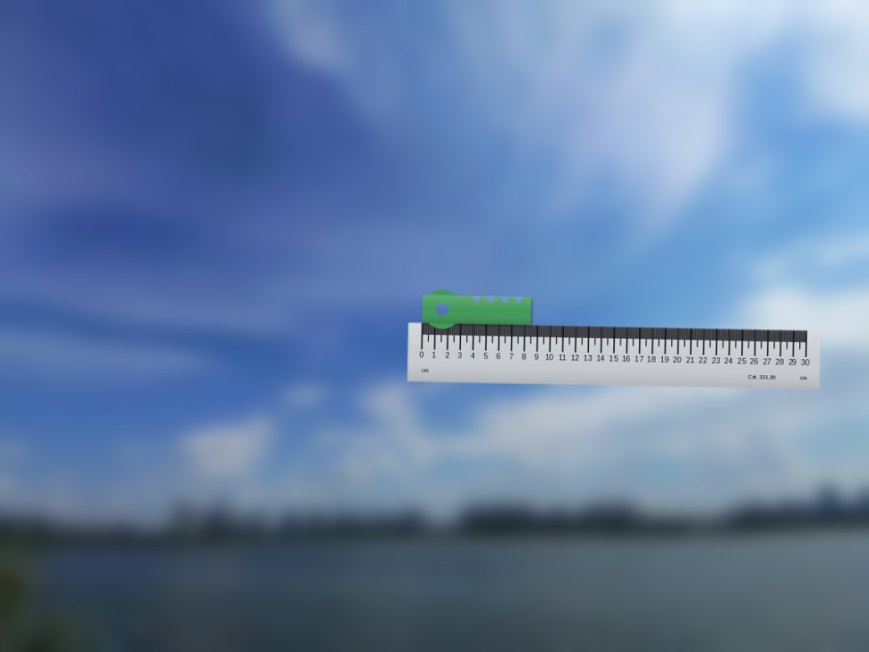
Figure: 8.5cm
